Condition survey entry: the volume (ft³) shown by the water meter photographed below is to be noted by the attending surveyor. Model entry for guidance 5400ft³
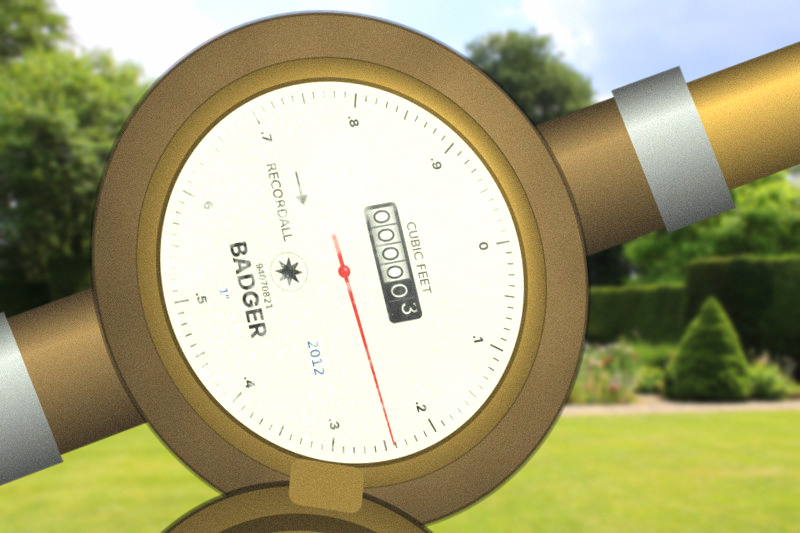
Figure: 3.24ft³
